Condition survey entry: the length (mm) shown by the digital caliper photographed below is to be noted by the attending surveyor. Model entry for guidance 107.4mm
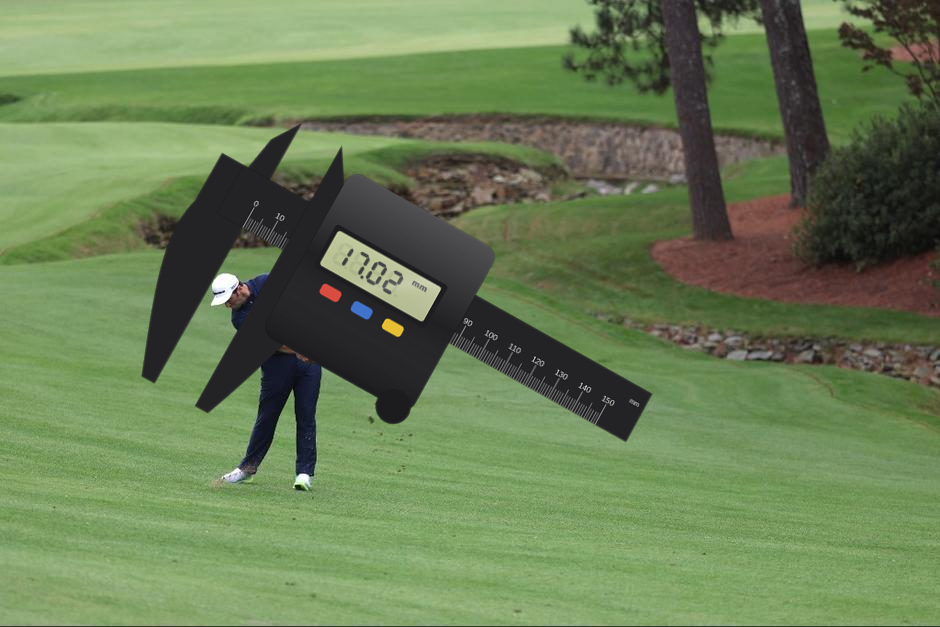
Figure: 17.02mm
